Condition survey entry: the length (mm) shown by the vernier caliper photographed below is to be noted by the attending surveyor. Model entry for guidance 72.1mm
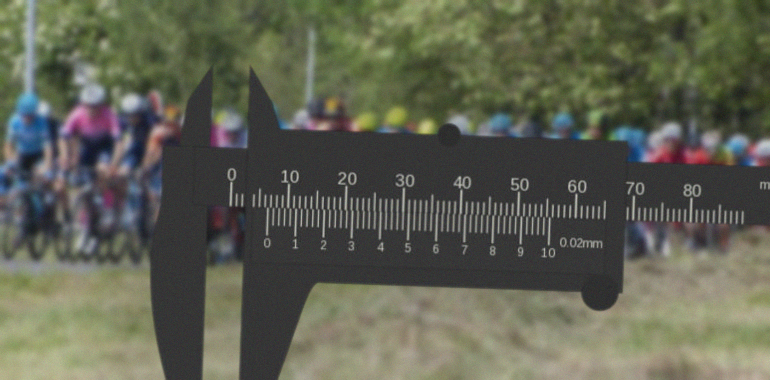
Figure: 6.5mm
